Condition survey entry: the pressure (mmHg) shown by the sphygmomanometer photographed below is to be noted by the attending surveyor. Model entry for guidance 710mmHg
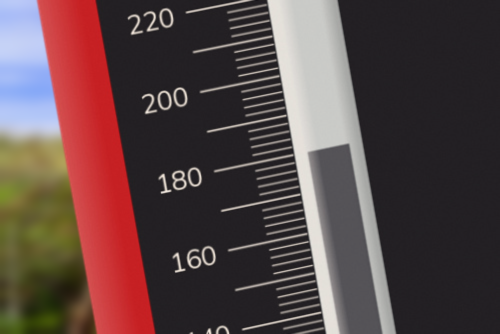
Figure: 180mmHg
